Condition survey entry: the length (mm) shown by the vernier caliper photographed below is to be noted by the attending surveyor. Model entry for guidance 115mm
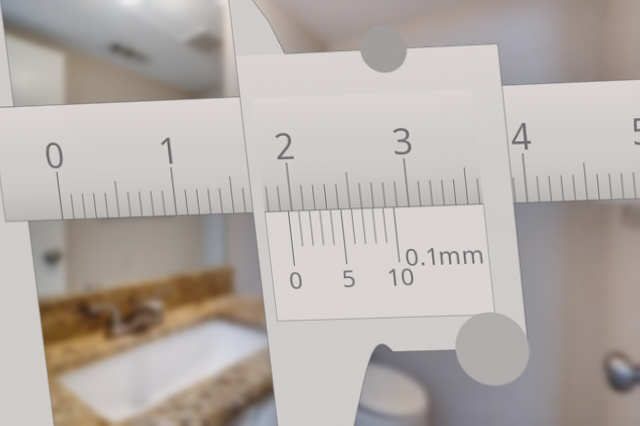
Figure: 19.7mm
